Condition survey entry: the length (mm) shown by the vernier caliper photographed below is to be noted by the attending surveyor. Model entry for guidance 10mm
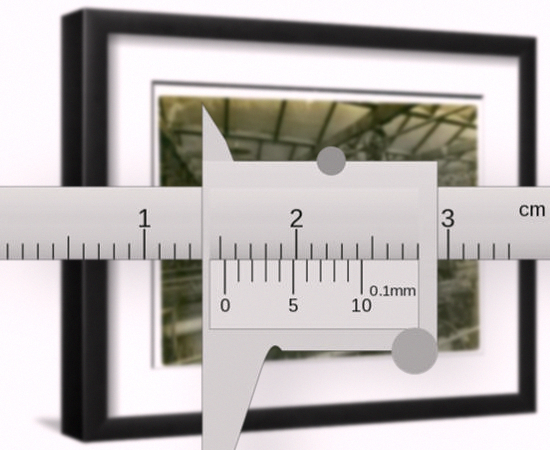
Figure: 15.3mm
